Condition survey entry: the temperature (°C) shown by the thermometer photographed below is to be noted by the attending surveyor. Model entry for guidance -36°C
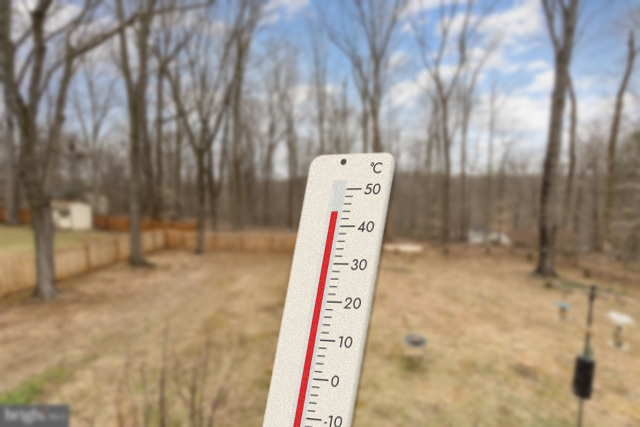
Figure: 44°C
